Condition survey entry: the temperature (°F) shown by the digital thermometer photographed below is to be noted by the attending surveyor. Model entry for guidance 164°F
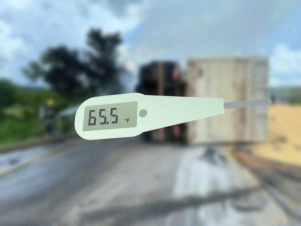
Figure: 65.5°F
